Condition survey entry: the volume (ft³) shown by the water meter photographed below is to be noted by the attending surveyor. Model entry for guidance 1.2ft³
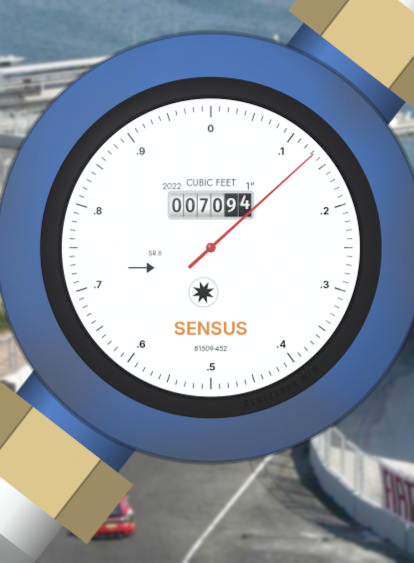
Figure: 7094.13ft³
